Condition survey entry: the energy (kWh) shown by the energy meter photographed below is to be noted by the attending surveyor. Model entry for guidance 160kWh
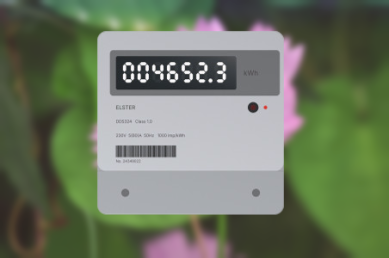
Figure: 4652.3kWh
